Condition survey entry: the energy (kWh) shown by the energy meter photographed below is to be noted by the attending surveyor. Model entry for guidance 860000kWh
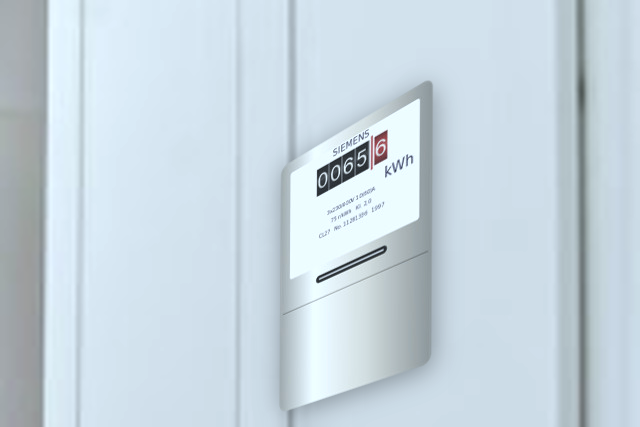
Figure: 65.6kWh
